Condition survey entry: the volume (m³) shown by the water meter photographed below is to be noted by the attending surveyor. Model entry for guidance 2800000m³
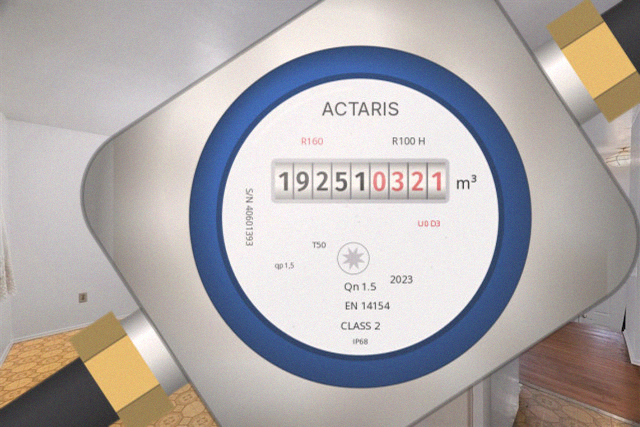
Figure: 19251.0321m³
